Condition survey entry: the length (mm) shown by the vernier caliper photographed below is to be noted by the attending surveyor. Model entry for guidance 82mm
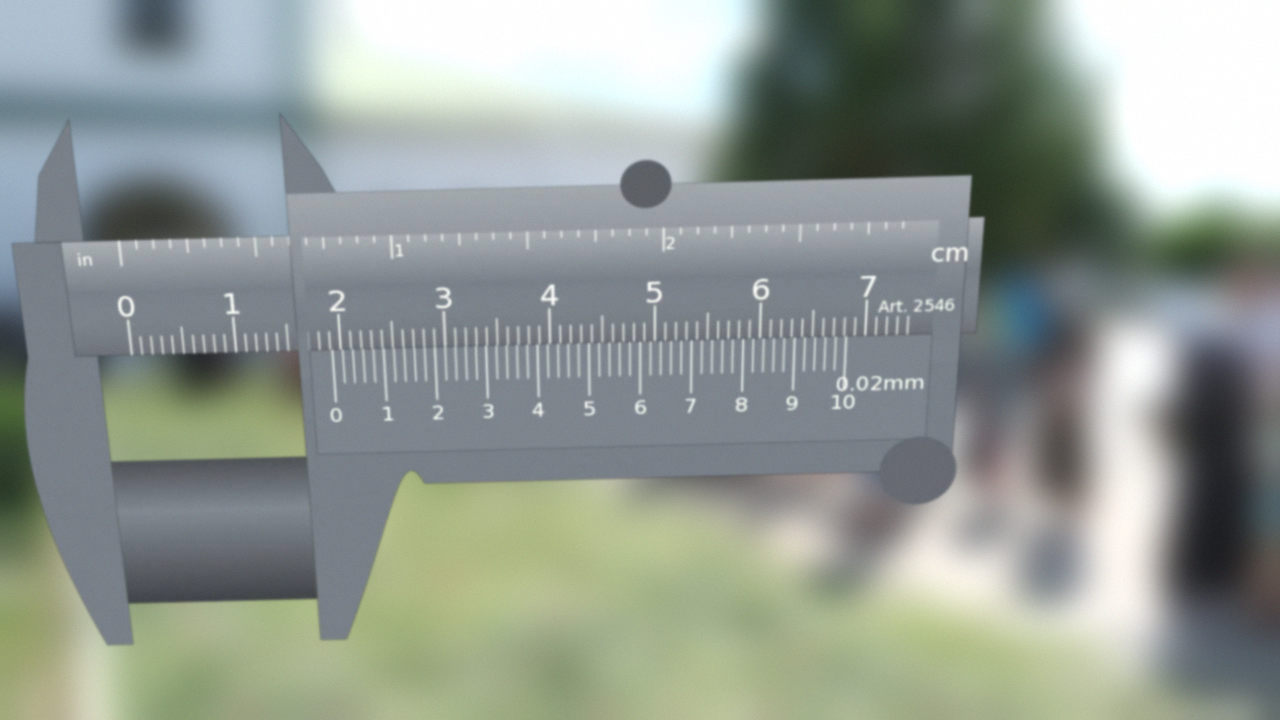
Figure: 19.2mm
